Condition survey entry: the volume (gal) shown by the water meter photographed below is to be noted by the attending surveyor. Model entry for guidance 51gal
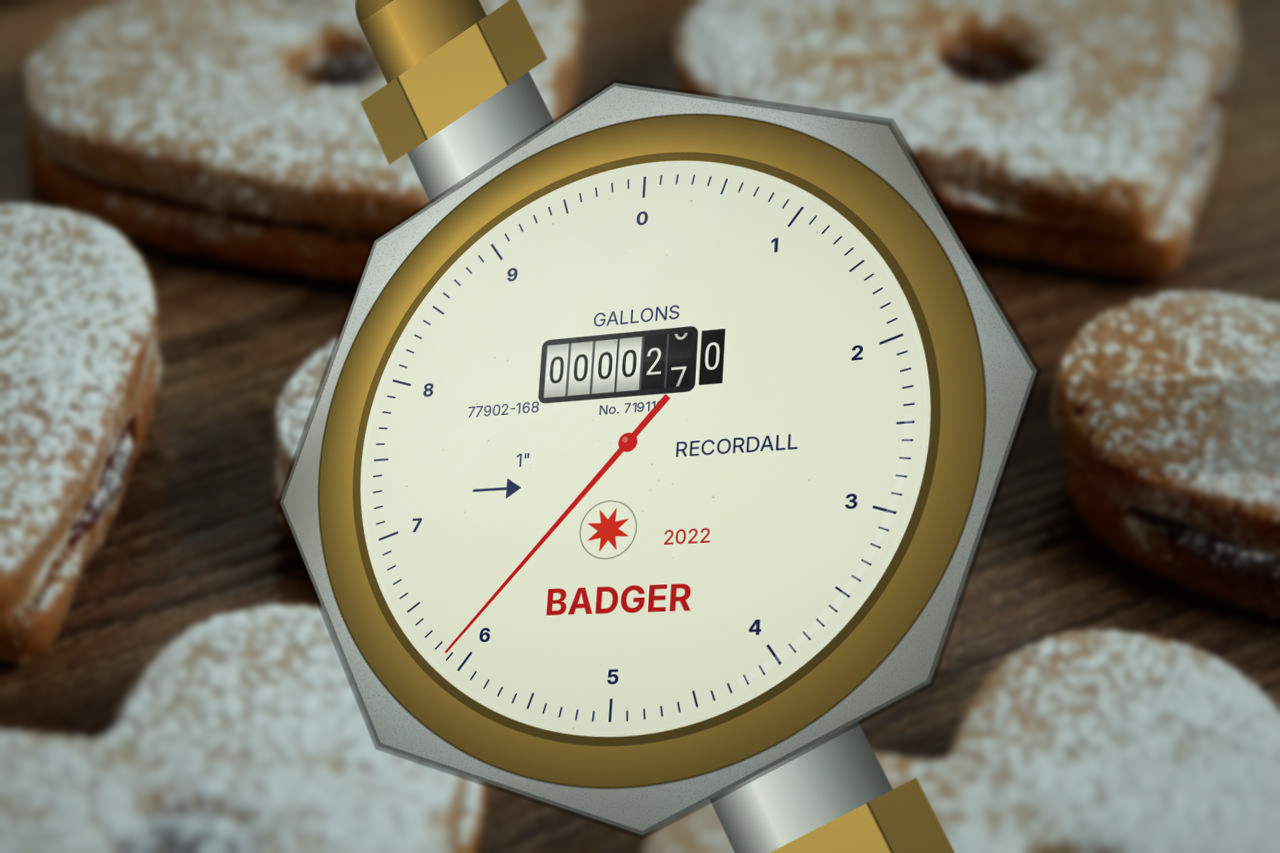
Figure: 266.1gal
